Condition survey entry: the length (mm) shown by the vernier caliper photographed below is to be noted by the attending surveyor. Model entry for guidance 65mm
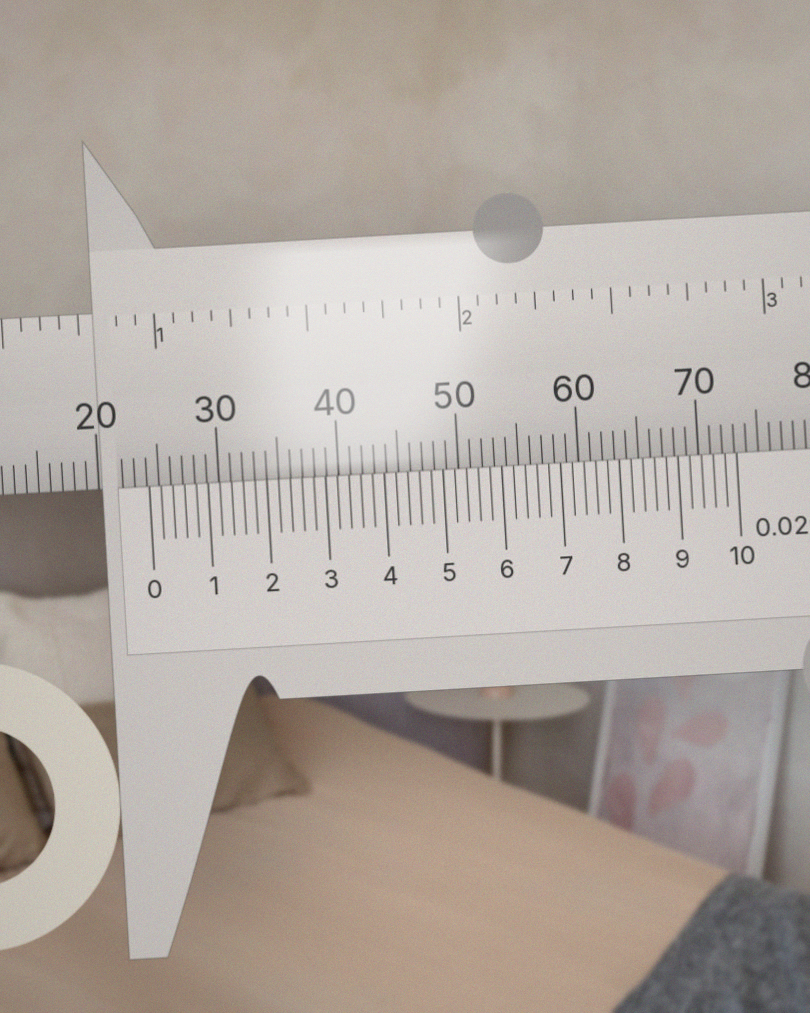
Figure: 24.2mm
